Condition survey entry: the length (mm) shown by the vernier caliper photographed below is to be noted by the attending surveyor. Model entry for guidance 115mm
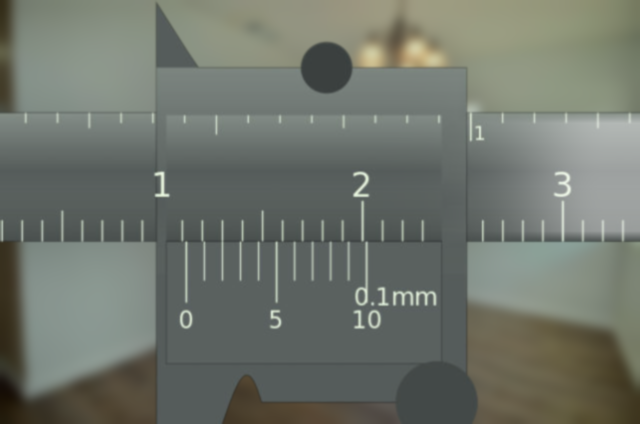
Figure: 11.2mm
